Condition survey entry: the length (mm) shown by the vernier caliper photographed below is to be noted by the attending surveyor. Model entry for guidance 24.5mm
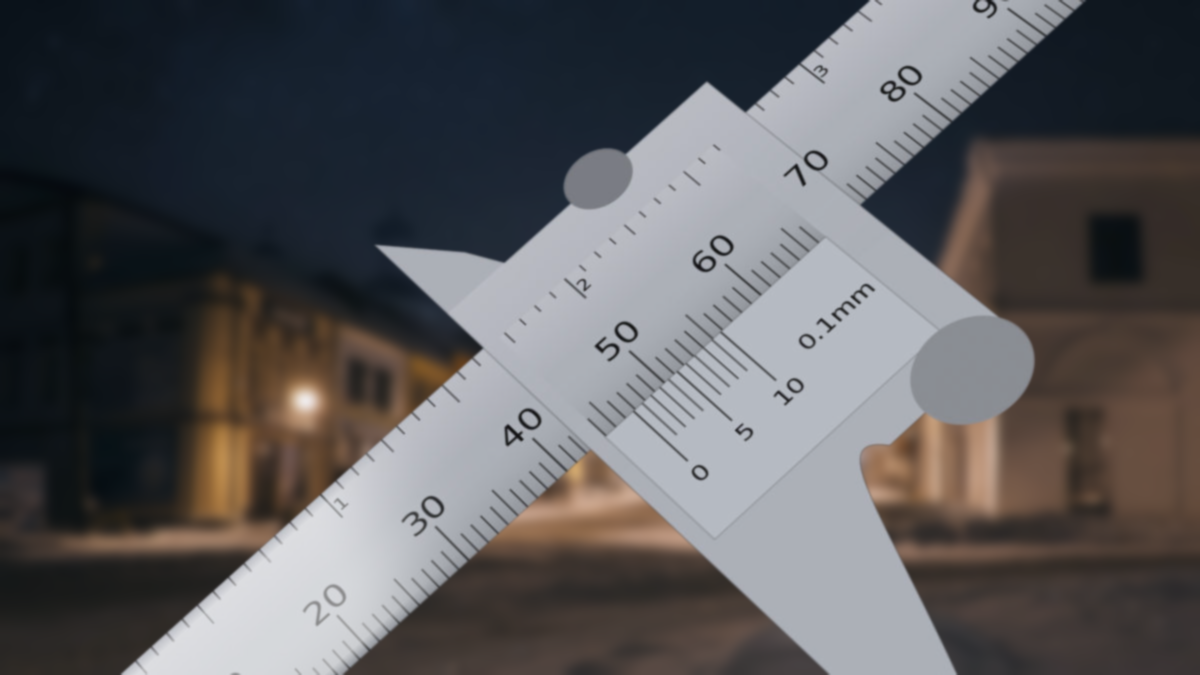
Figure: 46.8mm
